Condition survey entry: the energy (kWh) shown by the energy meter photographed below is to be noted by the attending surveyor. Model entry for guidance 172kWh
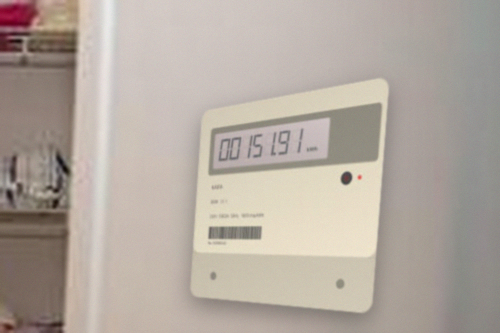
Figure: 151.91kWh
